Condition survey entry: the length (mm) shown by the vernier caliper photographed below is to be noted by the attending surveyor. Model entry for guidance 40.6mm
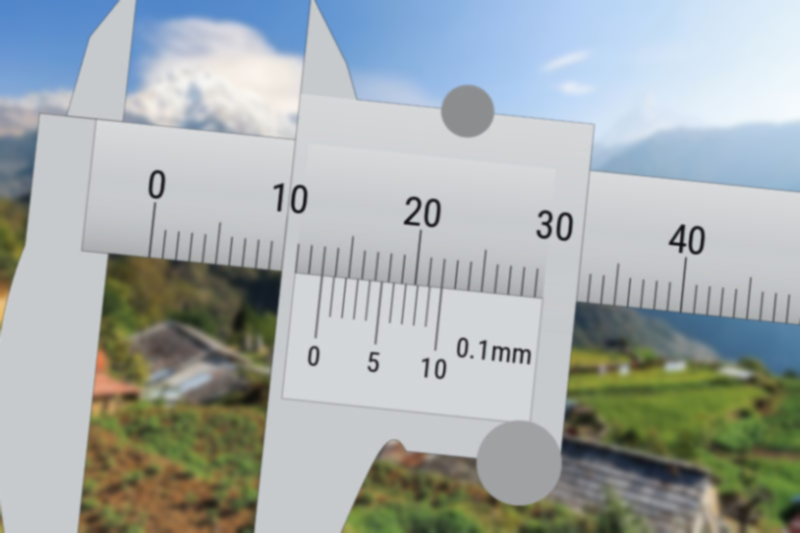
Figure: 13.0mm
